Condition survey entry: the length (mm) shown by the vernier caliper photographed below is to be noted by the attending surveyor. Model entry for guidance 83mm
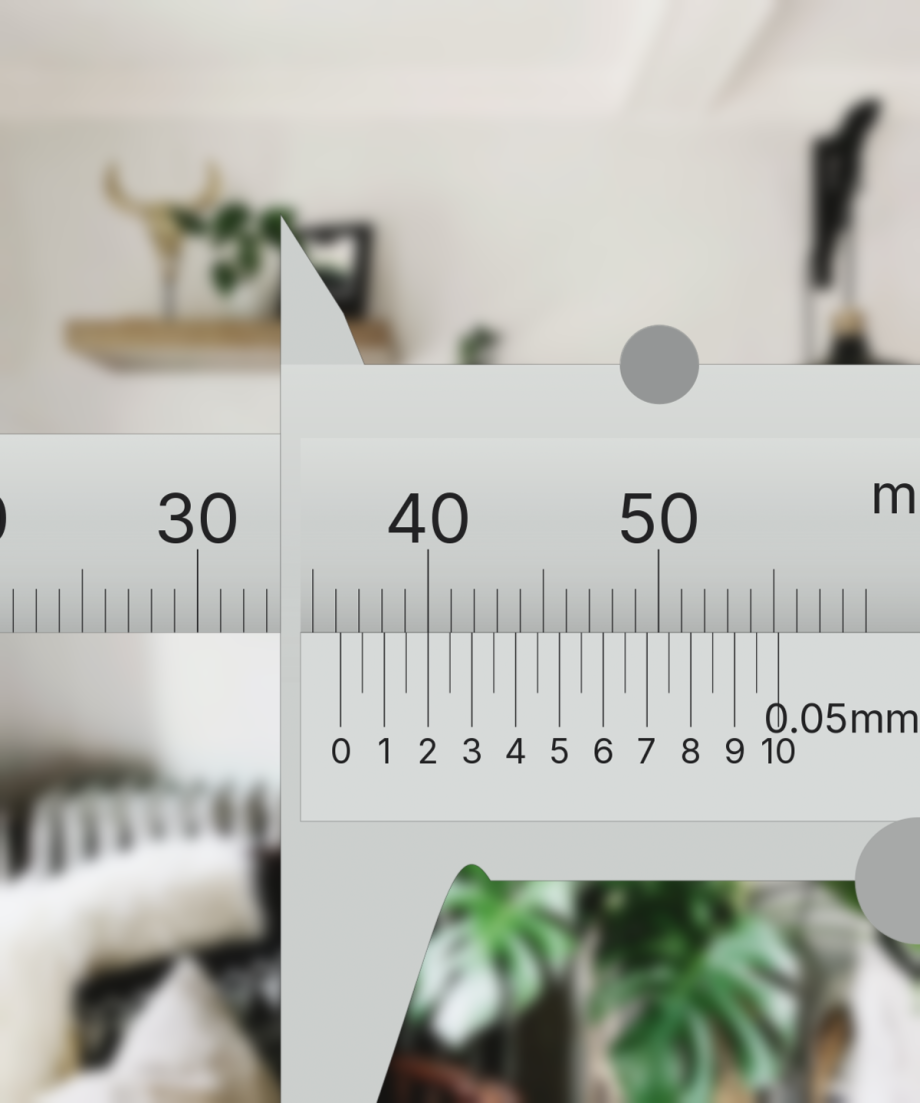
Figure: 36.20mm
